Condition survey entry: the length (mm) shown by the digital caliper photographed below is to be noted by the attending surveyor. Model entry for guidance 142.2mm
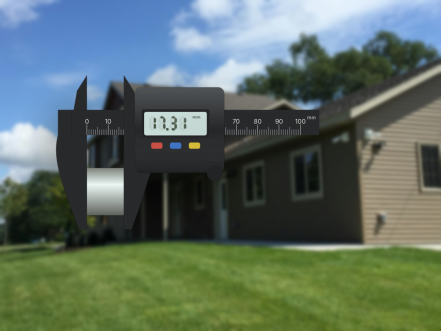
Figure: 17.31mm
